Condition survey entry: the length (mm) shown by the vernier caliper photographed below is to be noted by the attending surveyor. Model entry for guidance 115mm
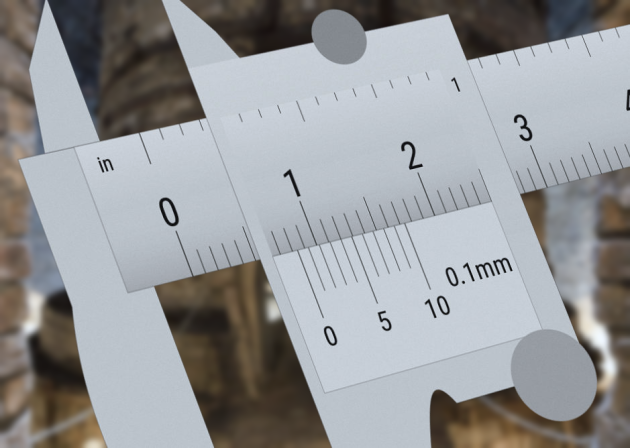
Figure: 8.4mm
